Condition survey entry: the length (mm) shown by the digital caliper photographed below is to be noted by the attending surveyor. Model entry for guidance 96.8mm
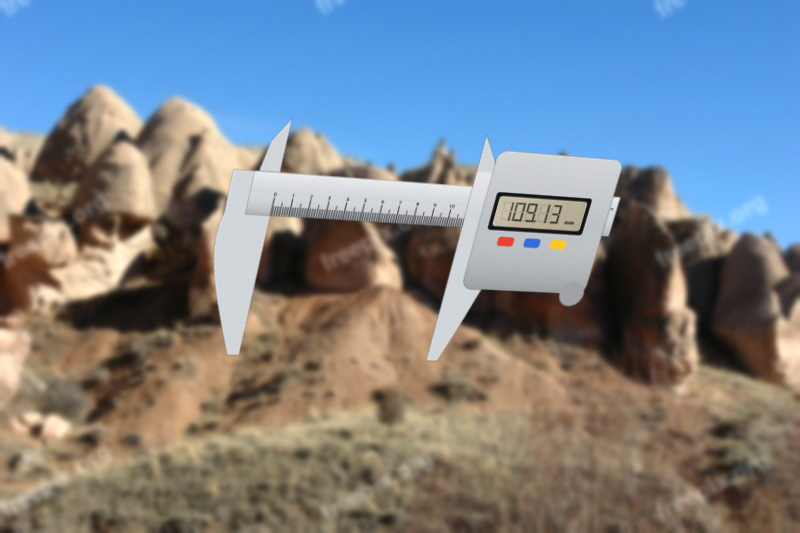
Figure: 109.13mm
